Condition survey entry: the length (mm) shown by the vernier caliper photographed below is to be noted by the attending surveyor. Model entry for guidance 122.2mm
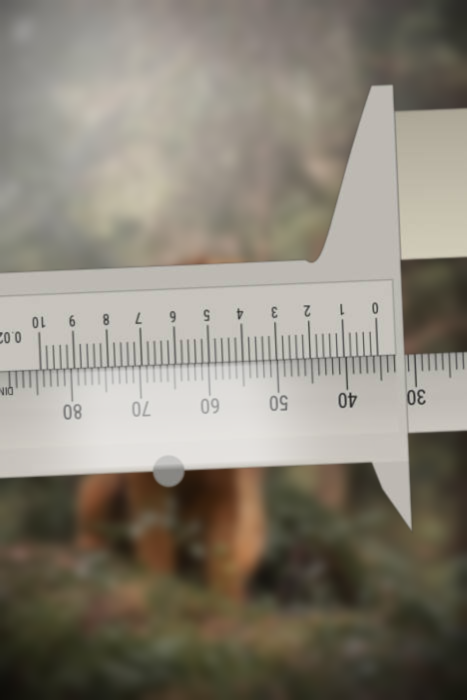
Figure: 35.4mm
